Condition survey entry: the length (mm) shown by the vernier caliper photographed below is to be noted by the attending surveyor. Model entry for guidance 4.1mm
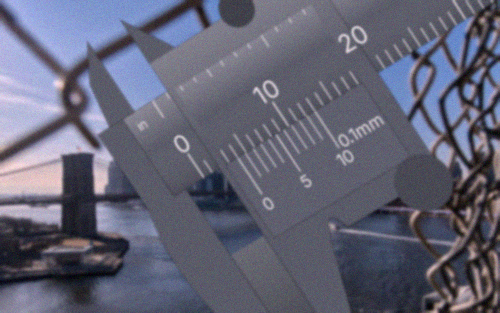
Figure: 4.0mm
